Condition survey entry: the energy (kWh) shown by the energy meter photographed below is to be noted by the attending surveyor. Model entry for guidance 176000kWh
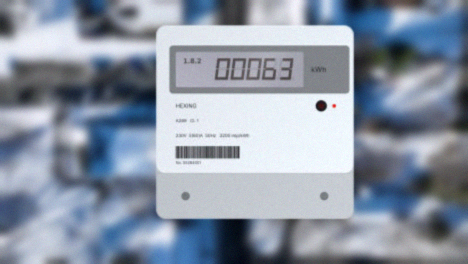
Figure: 63kWh
